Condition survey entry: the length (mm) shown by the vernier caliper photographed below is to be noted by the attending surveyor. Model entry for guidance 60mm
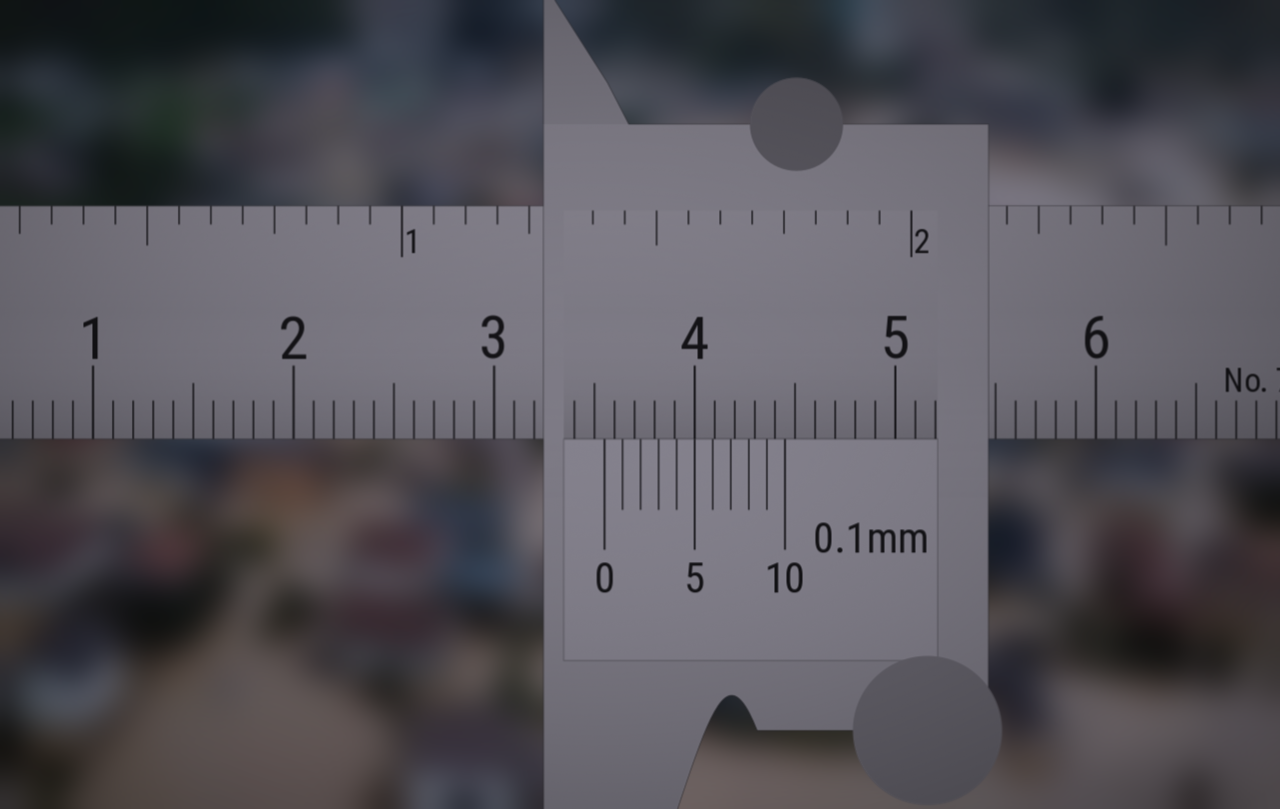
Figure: 35.5mm
